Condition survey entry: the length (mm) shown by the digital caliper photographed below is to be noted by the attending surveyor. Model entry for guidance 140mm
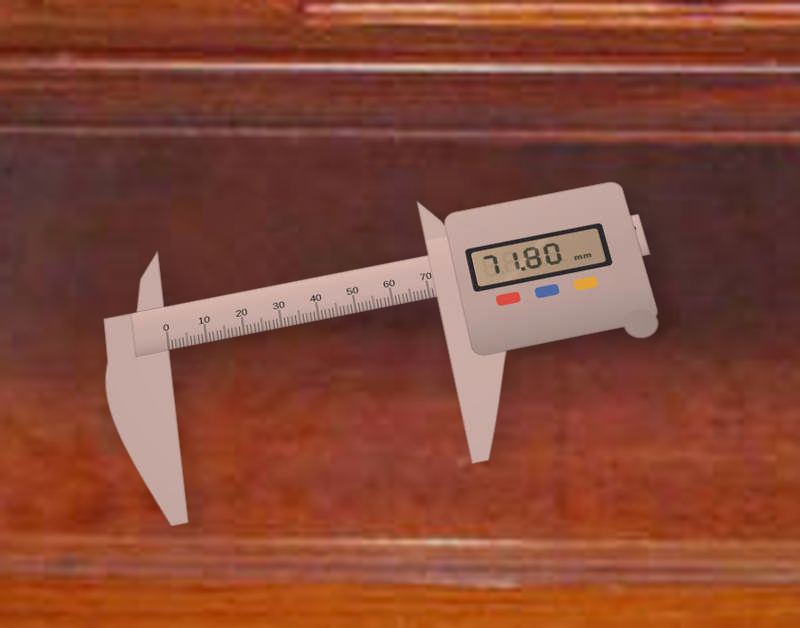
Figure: 71.80mm
